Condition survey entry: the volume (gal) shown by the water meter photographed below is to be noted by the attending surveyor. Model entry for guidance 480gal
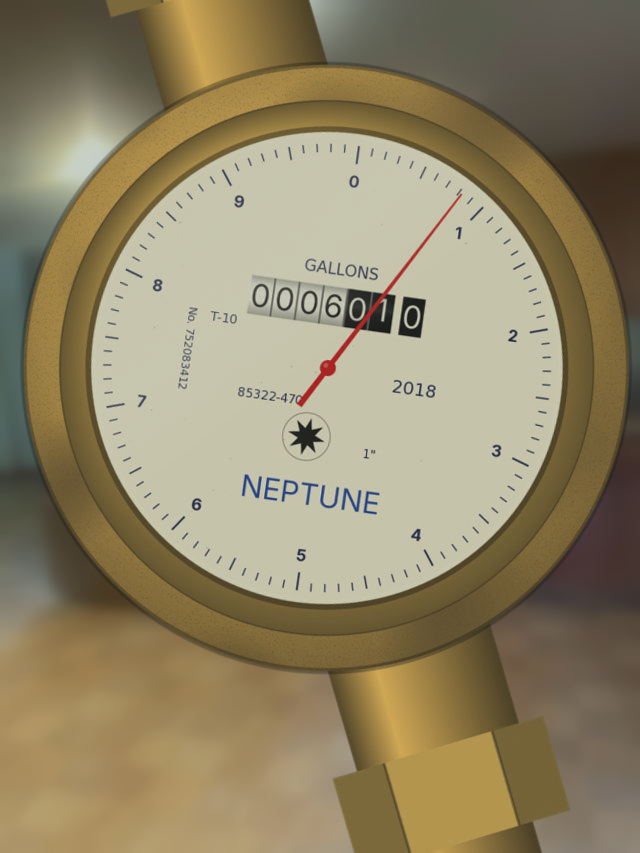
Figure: 6010.8gal
